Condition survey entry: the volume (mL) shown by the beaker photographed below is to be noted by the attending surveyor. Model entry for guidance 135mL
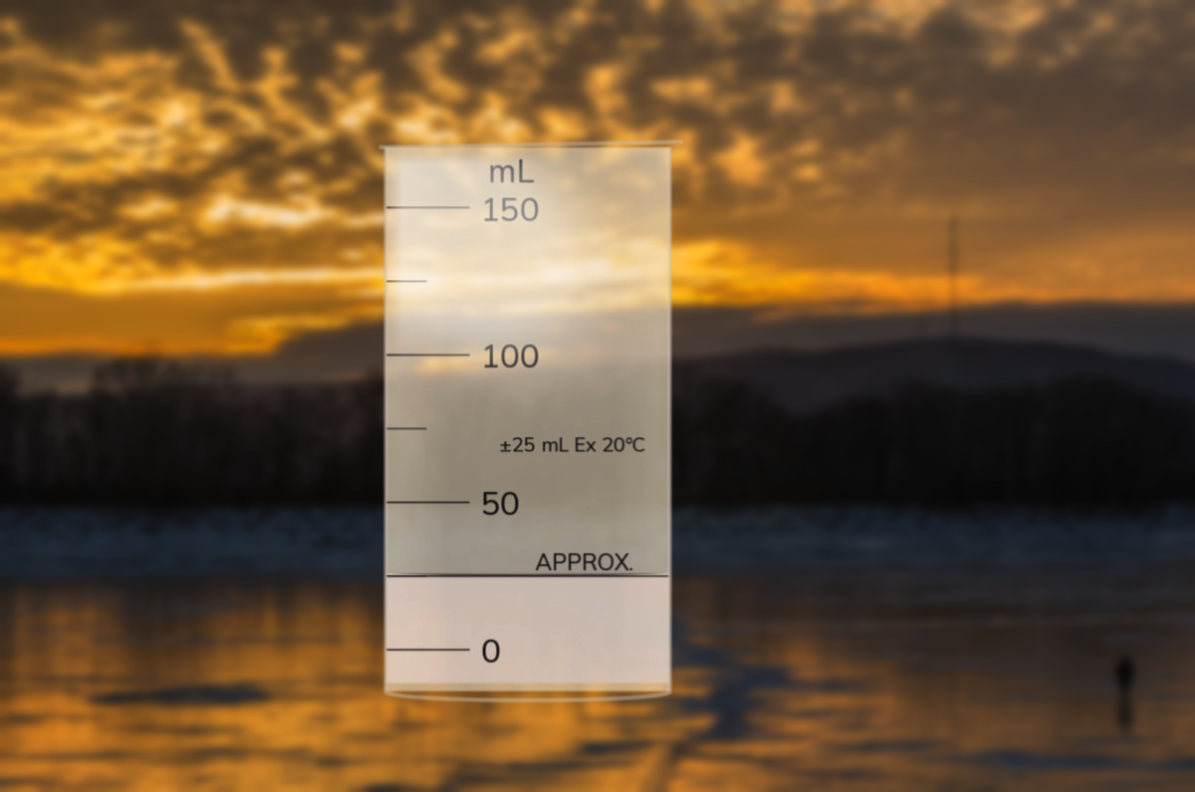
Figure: 25mL
